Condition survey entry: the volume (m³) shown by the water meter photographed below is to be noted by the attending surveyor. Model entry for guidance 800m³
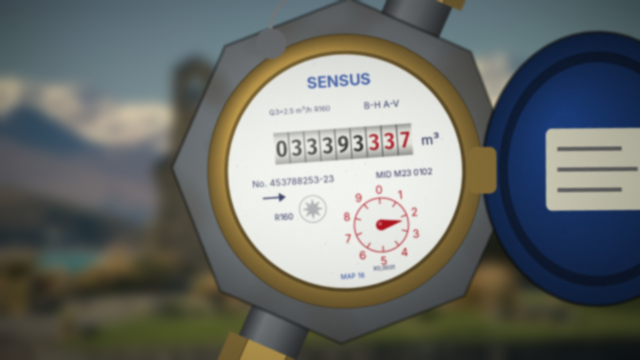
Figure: 33393.3372m³
